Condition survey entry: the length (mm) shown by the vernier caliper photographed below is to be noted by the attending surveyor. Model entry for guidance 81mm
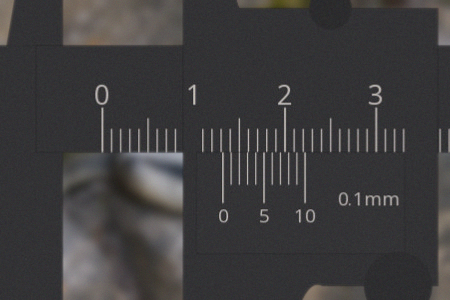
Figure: 13.2mm
